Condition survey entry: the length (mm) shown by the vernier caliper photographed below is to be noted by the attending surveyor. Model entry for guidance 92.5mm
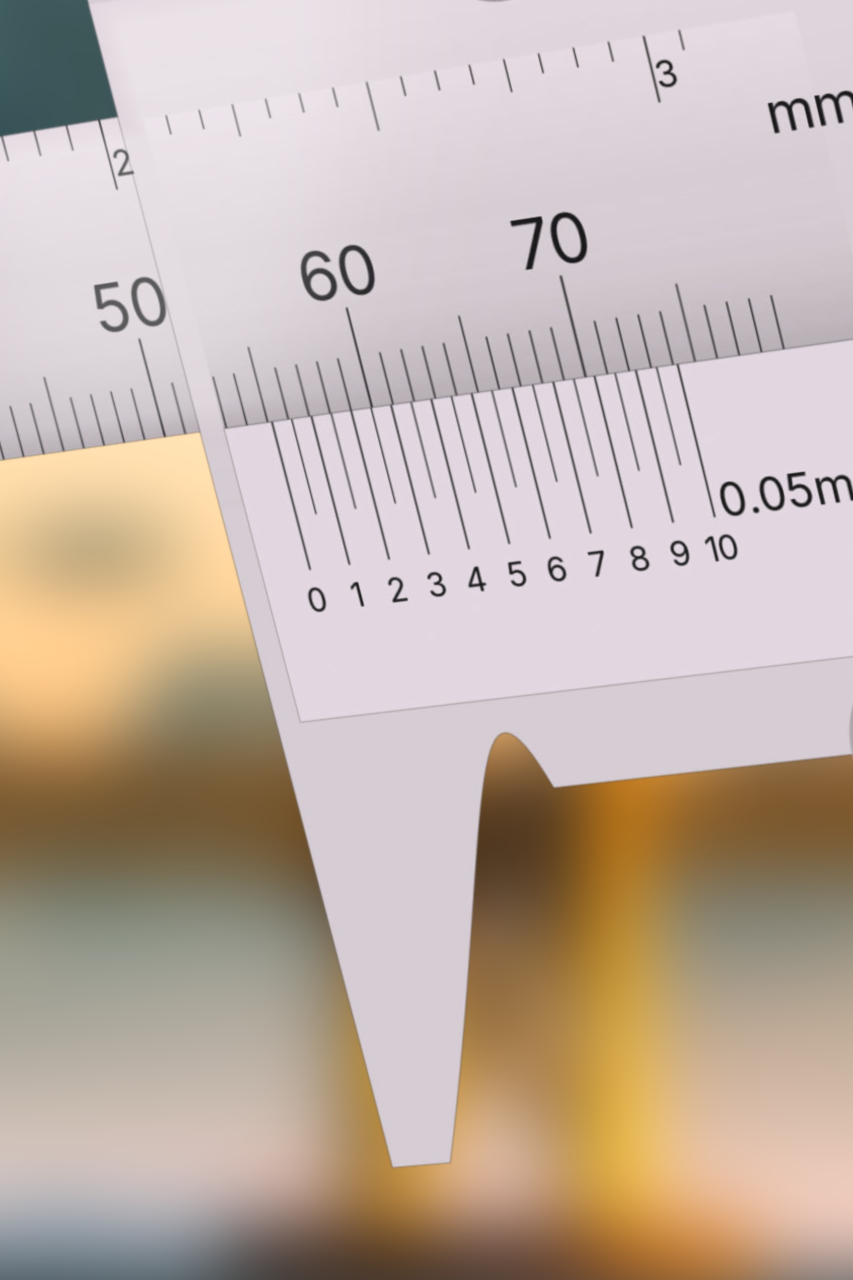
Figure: 55.2mm
